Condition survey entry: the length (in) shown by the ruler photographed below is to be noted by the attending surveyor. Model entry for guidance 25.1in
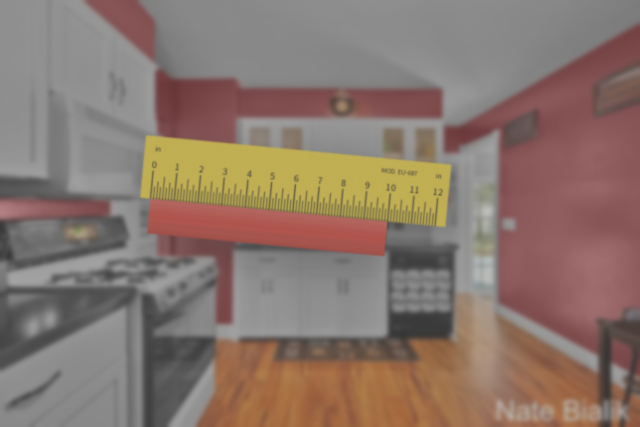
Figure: 10in
